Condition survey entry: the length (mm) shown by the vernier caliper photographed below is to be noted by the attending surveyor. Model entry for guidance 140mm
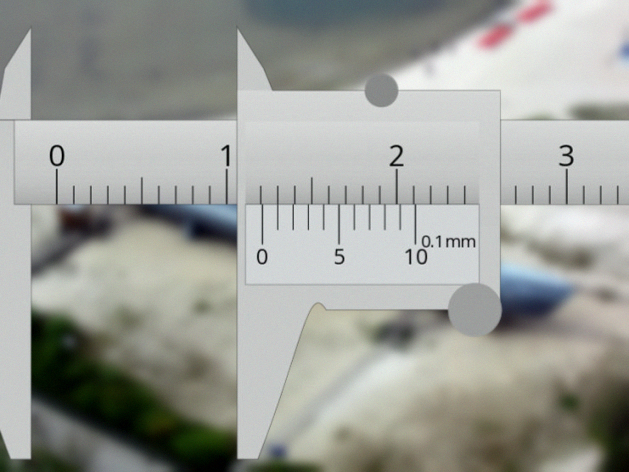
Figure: 12.1mm
